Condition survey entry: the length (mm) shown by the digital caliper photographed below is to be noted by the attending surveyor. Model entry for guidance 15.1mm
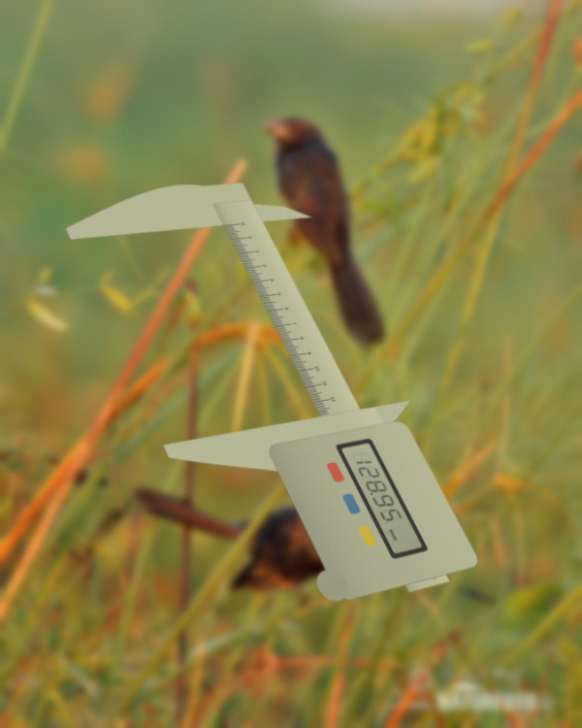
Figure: 128.95mm
